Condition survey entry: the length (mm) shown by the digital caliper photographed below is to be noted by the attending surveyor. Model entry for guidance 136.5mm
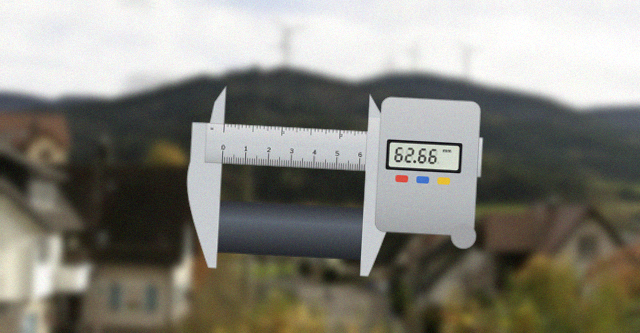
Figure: 62.66mm
